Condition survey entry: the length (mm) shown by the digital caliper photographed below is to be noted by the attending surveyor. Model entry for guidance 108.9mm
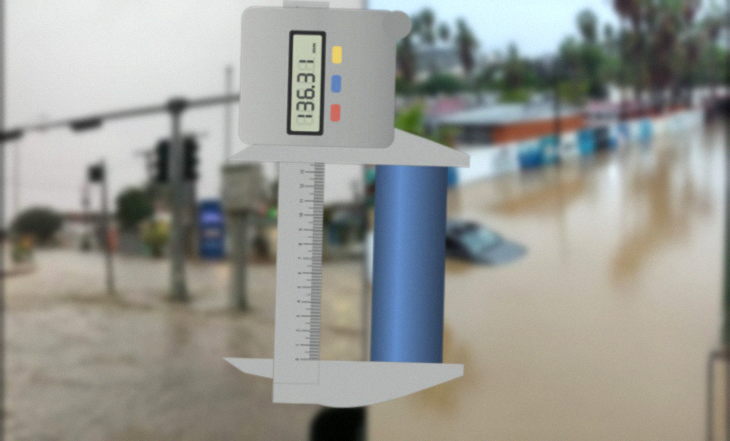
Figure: 136.31mm
